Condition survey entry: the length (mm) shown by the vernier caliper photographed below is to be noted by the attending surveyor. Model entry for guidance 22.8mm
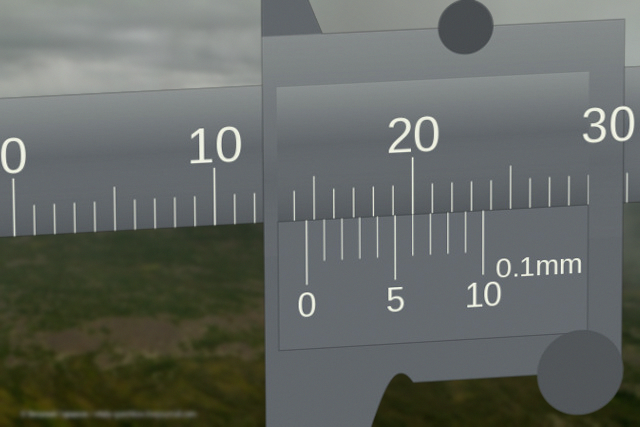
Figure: 14.6mm
